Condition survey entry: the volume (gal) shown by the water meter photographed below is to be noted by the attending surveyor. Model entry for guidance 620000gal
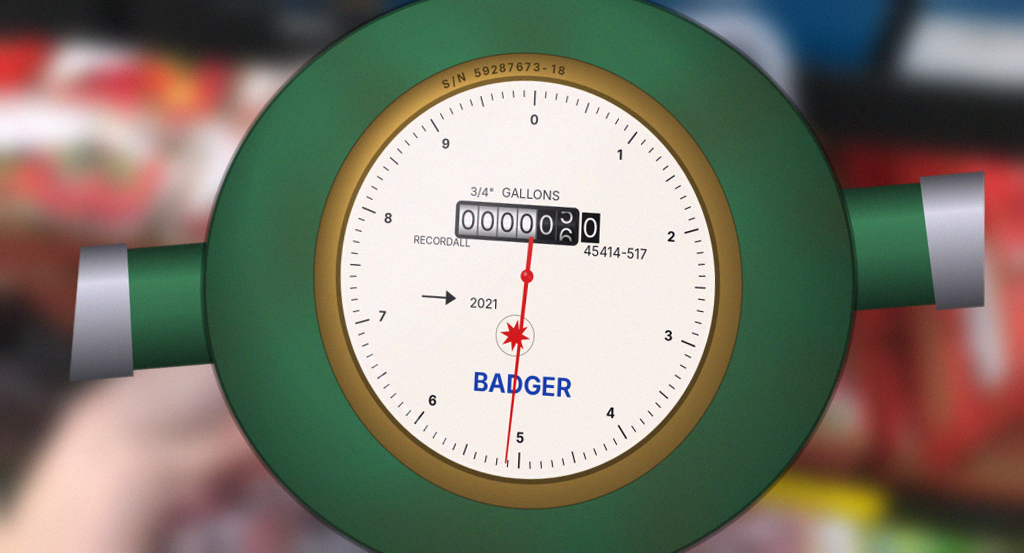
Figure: 55.1gal
